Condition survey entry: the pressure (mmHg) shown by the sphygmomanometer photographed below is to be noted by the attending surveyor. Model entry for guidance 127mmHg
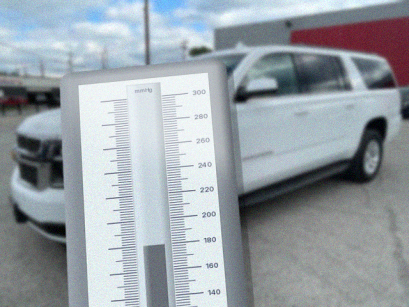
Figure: 180mmHg
